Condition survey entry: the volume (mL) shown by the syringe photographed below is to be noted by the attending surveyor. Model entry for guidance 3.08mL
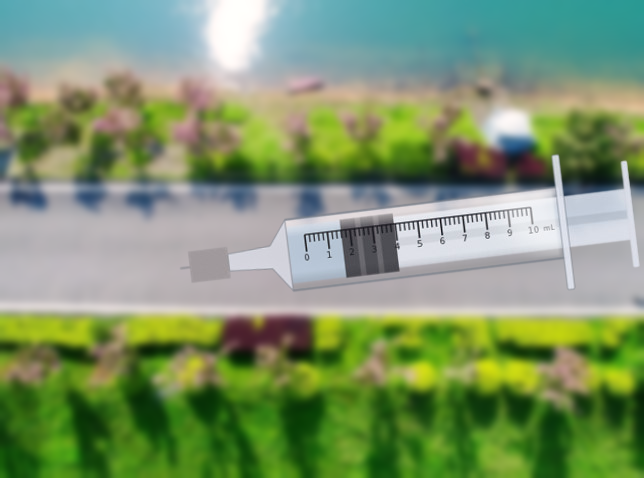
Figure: 1.6mL
